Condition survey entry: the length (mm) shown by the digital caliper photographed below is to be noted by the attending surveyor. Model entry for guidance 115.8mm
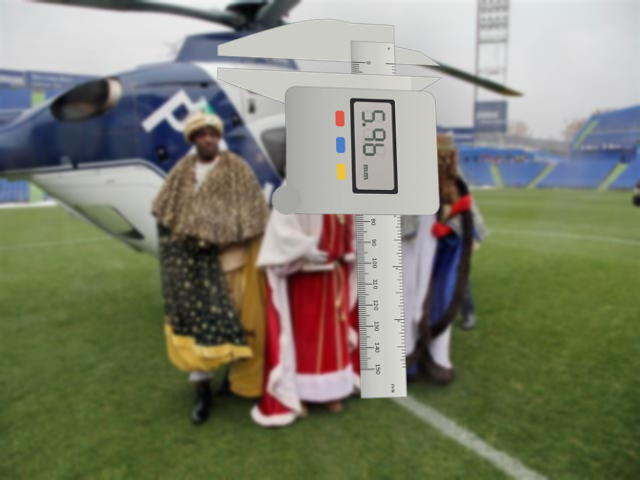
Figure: 5.96mm
